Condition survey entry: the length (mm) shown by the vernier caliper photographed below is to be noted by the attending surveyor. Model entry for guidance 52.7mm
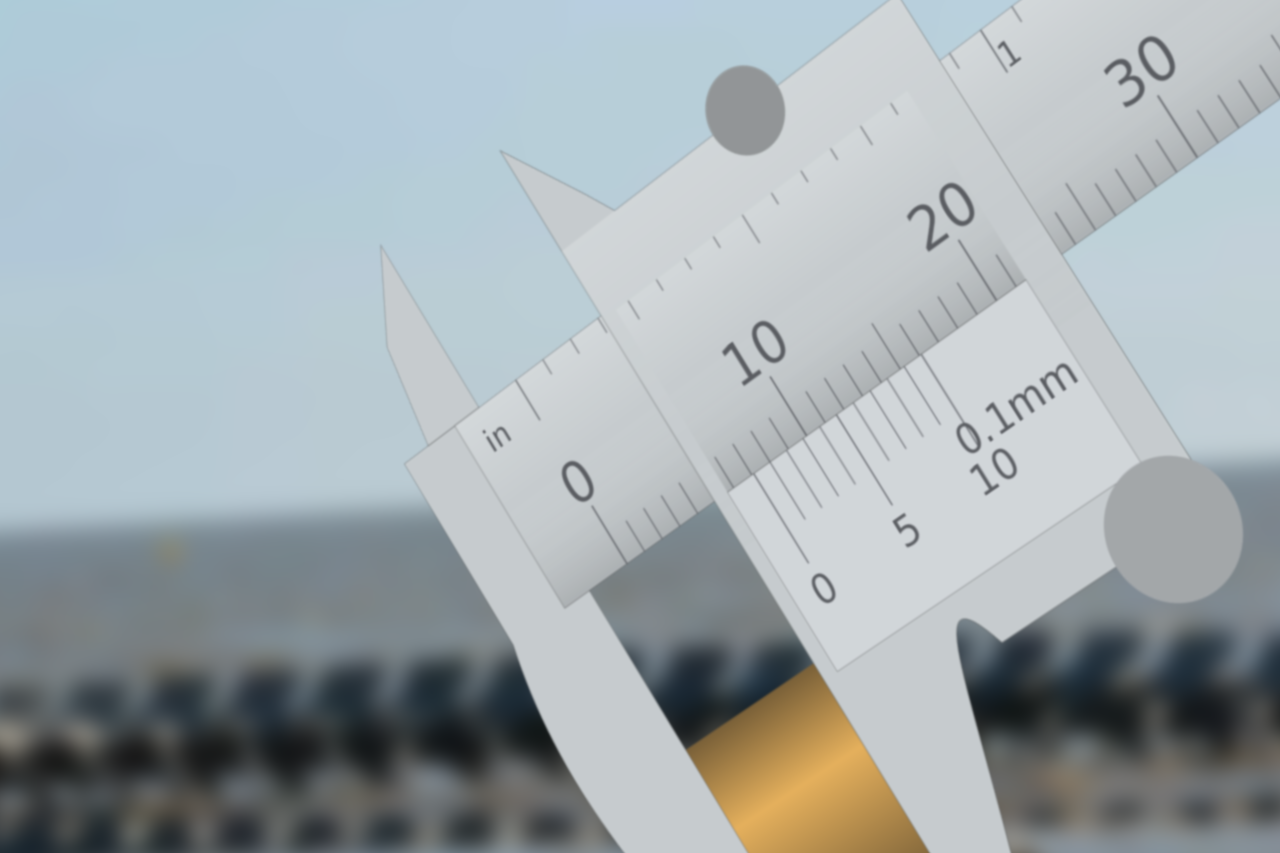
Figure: 7.1mm
